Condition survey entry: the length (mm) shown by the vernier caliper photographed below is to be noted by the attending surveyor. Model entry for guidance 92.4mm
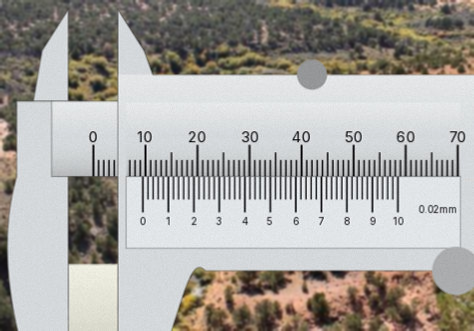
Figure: 9.5mm
